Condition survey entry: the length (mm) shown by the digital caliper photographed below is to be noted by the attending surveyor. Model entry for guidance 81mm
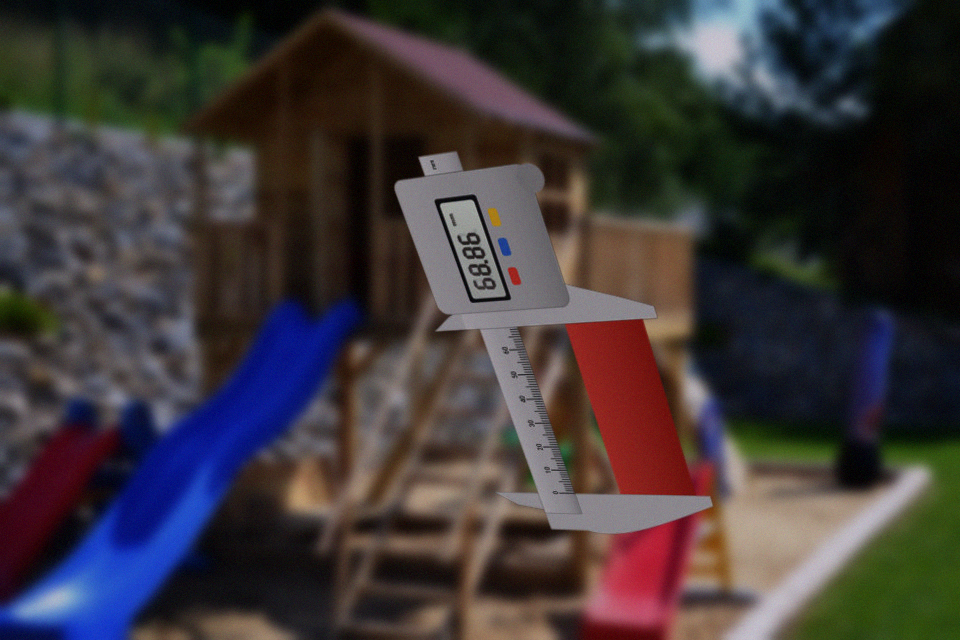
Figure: 68.86mm
